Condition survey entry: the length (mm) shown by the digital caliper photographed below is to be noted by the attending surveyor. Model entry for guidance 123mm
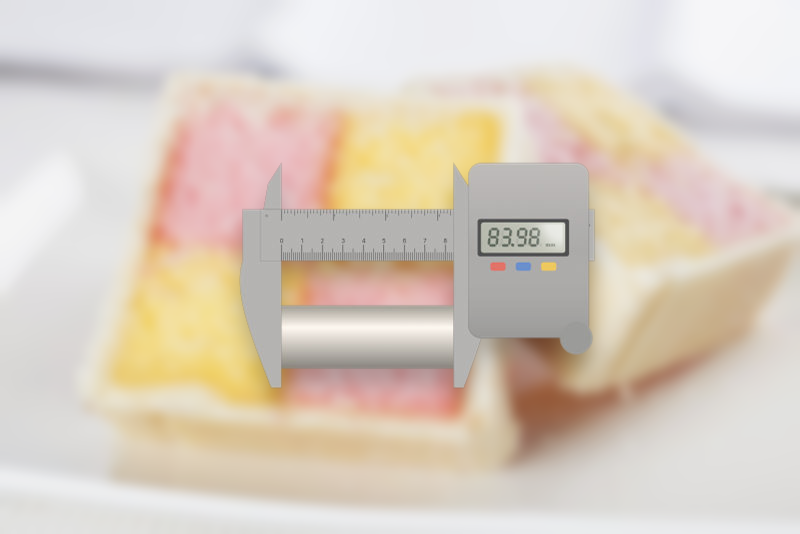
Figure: 83.98mm
